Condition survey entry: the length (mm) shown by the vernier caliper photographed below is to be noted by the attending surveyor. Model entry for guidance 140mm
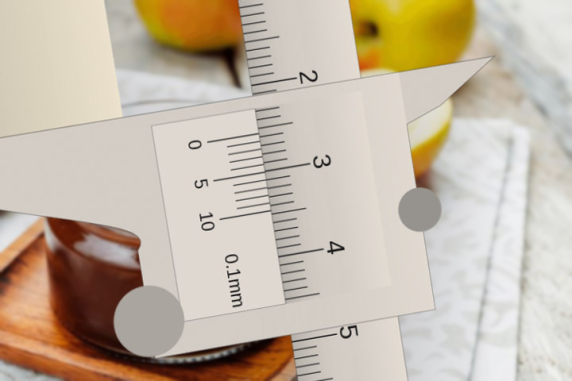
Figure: 25.6mm
